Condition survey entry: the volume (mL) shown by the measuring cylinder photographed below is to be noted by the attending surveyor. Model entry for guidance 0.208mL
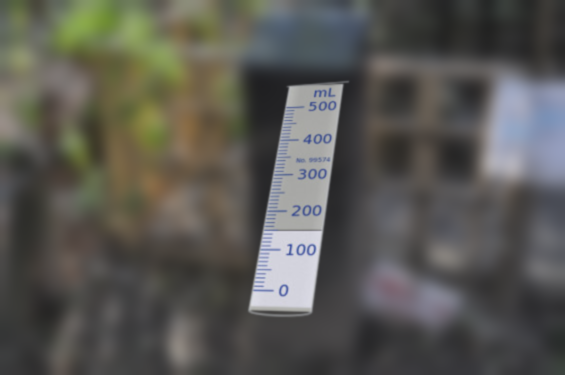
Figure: 150mL
